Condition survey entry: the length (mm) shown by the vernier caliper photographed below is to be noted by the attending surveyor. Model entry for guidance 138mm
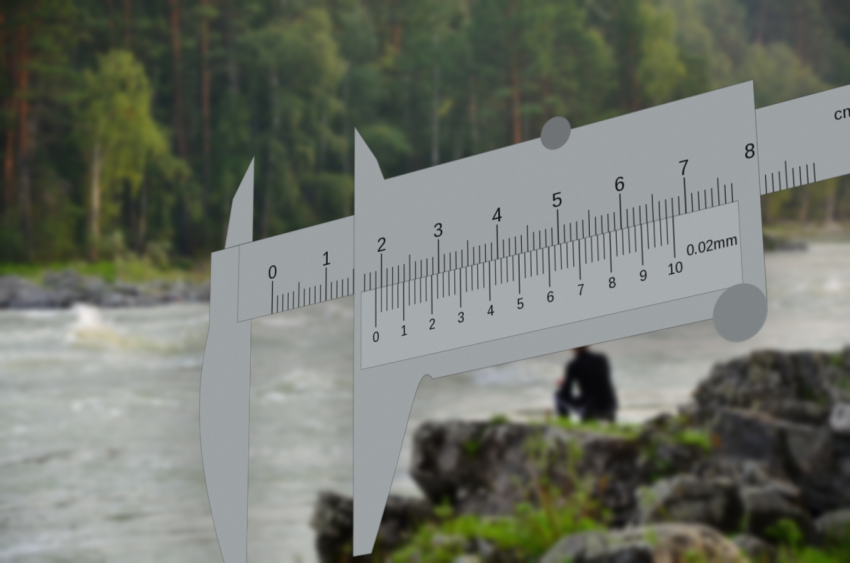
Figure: 19.0mm
